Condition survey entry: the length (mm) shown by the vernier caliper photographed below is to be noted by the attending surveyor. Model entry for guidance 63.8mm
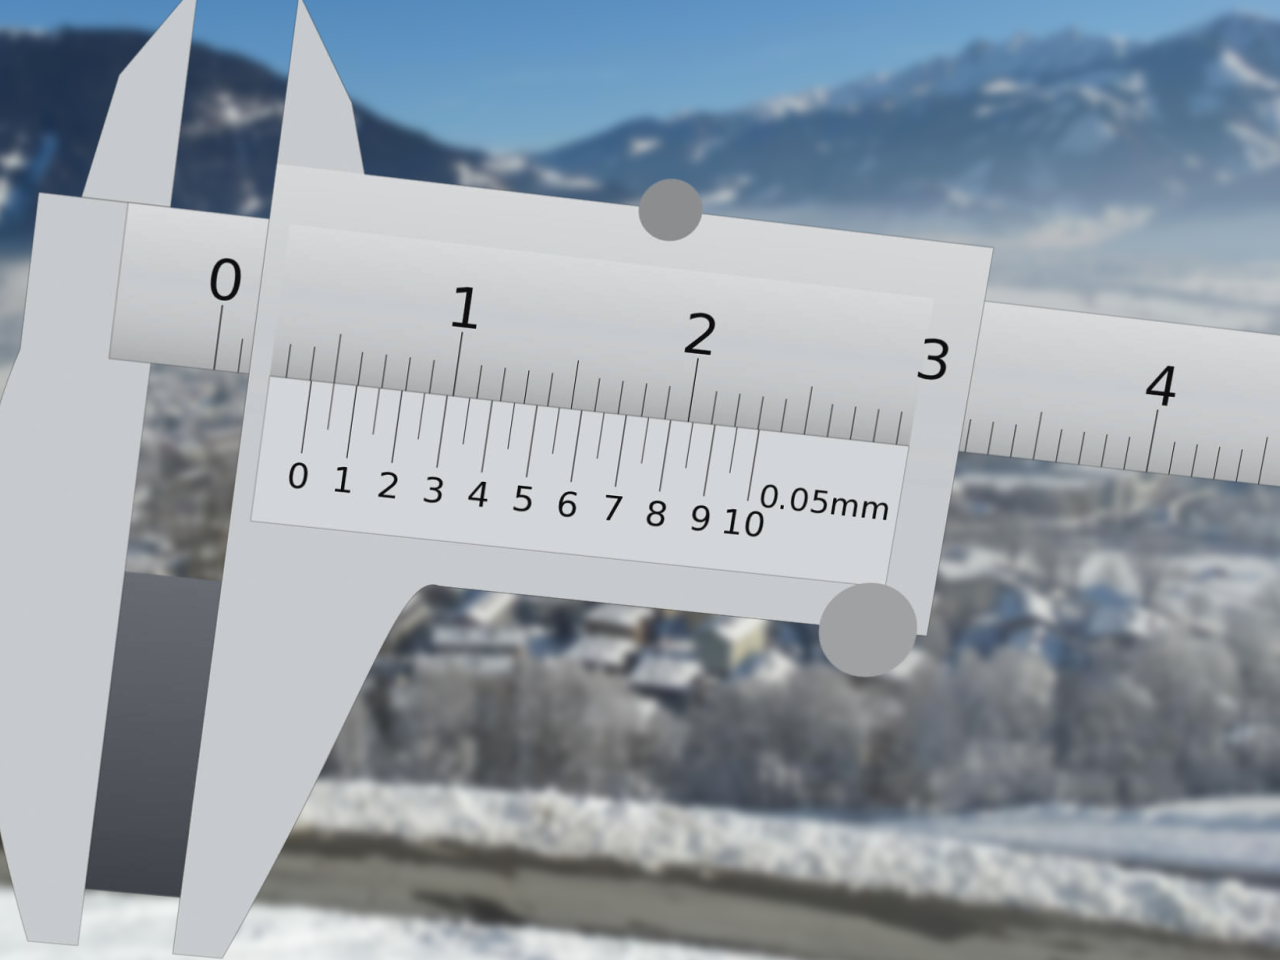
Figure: 4.05mm
